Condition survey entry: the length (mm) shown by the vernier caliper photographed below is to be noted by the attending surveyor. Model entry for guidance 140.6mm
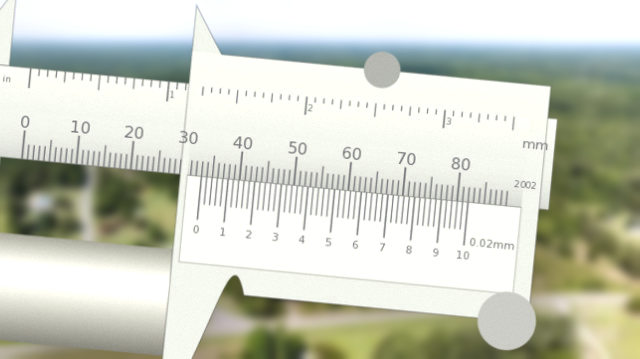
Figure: 33.0mm
